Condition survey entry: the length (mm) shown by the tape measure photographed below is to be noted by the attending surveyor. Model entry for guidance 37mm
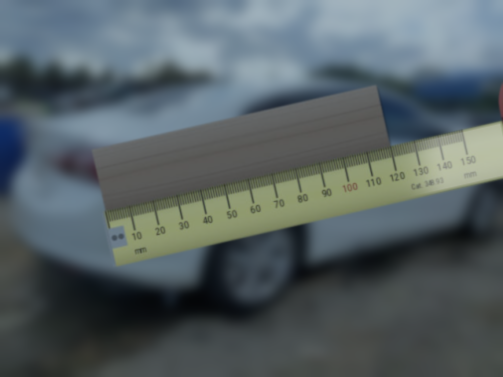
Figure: 120mm
